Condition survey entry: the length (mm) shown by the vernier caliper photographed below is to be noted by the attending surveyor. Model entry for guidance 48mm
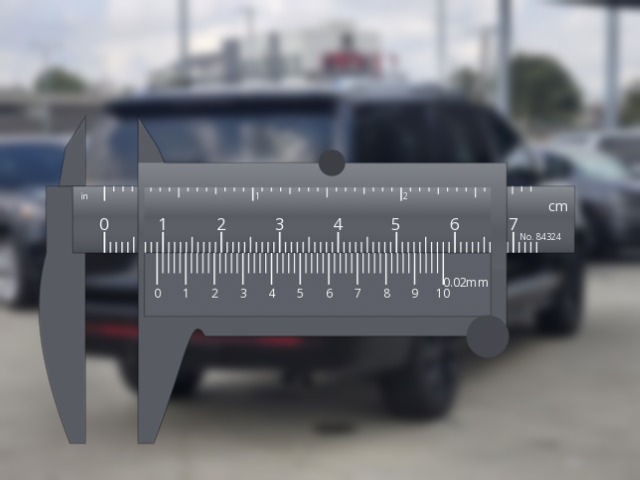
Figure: 9.0mm
